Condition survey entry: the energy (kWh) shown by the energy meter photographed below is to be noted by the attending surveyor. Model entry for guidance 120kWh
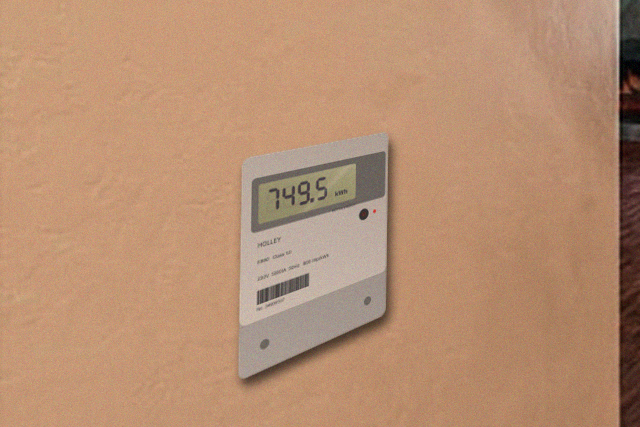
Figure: 749.5kWh
